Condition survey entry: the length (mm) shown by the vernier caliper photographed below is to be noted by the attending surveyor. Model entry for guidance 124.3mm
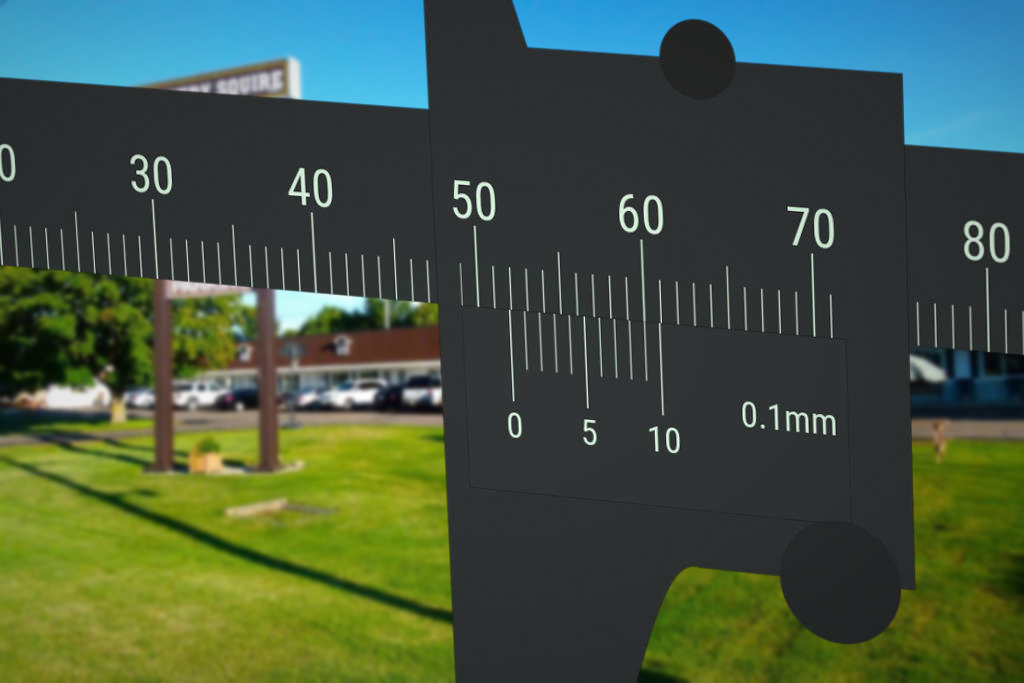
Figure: 51.9mm
